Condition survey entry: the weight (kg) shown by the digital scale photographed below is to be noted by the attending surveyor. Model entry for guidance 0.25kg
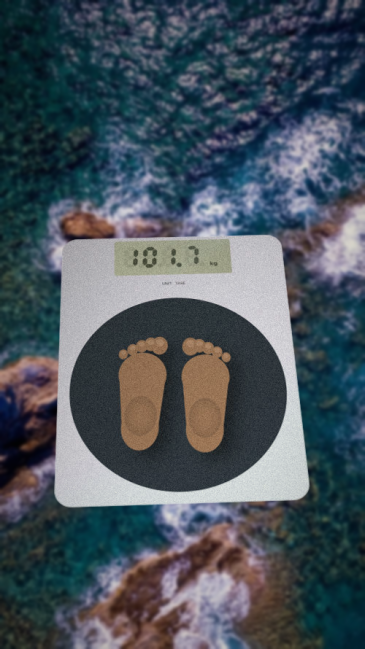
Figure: 101.7kg
